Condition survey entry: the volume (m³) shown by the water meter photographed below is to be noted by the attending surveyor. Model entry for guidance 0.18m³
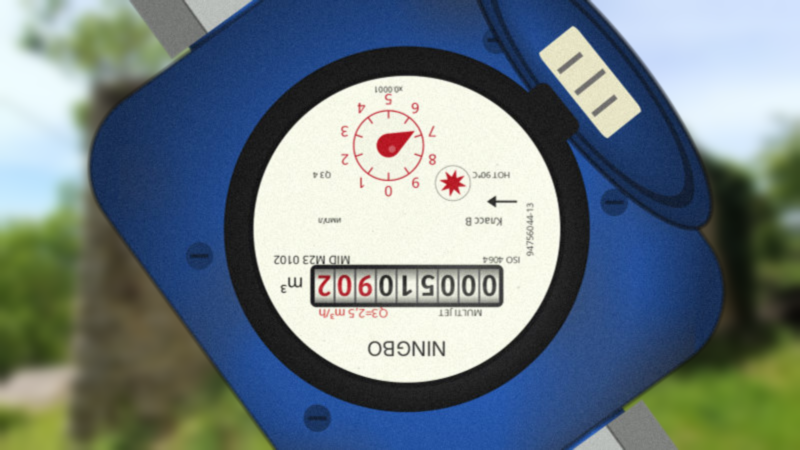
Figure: 510.9026m³
